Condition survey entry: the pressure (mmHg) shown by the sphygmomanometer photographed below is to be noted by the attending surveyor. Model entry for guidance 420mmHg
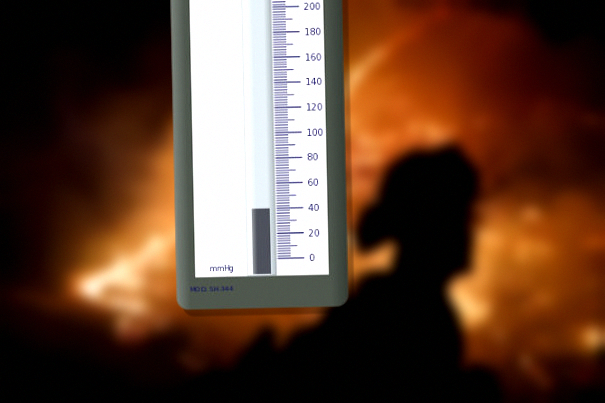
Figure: 40mmHg
